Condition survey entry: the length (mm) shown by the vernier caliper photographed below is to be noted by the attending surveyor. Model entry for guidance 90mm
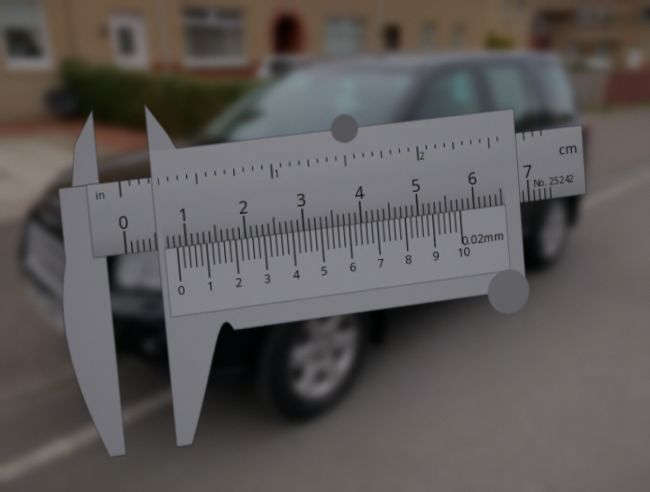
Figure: 8.5mm
